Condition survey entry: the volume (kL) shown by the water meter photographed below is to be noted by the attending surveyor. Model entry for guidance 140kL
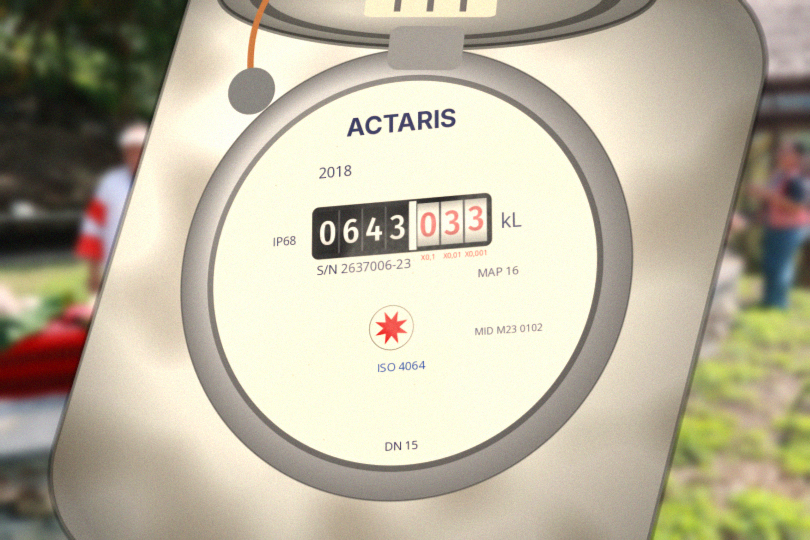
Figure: 643.033kL
